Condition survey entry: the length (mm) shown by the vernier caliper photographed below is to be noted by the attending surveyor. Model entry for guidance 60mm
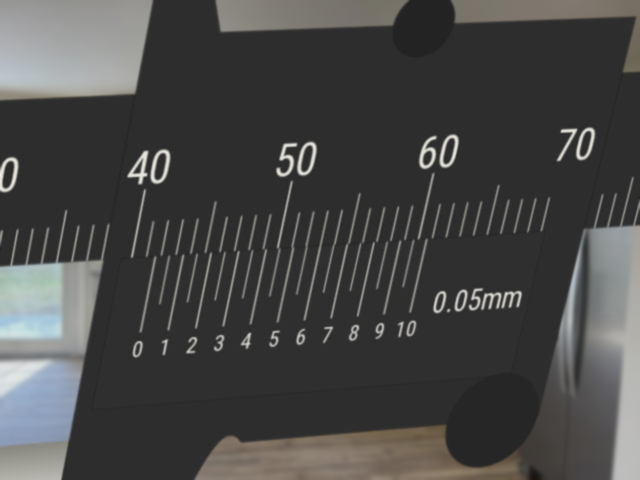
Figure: 41.6mm
